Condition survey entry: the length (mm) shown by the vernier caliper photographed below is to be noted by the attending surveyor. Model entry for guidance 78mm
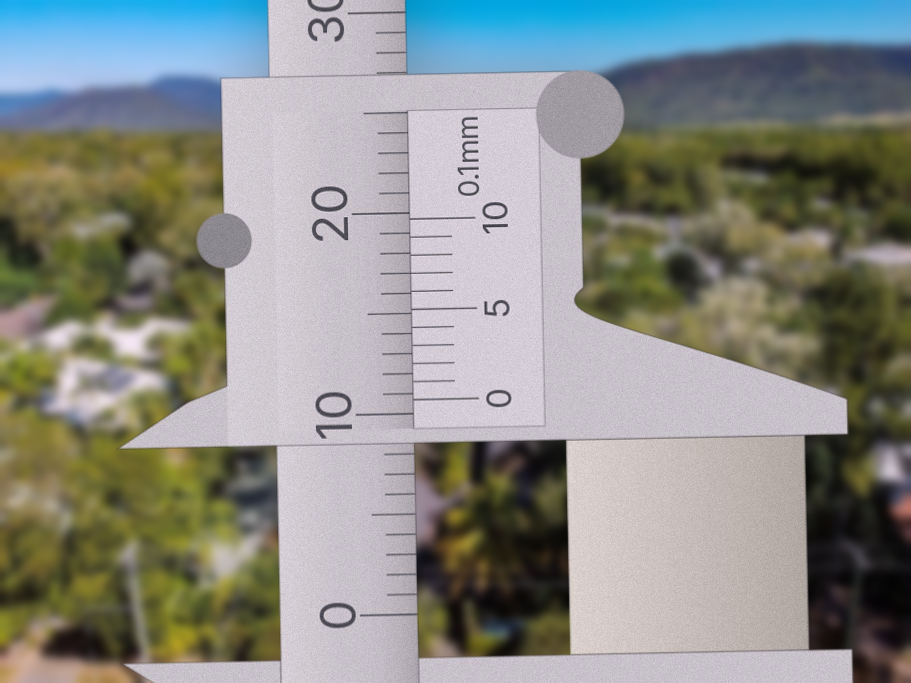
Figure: 10.7mm
